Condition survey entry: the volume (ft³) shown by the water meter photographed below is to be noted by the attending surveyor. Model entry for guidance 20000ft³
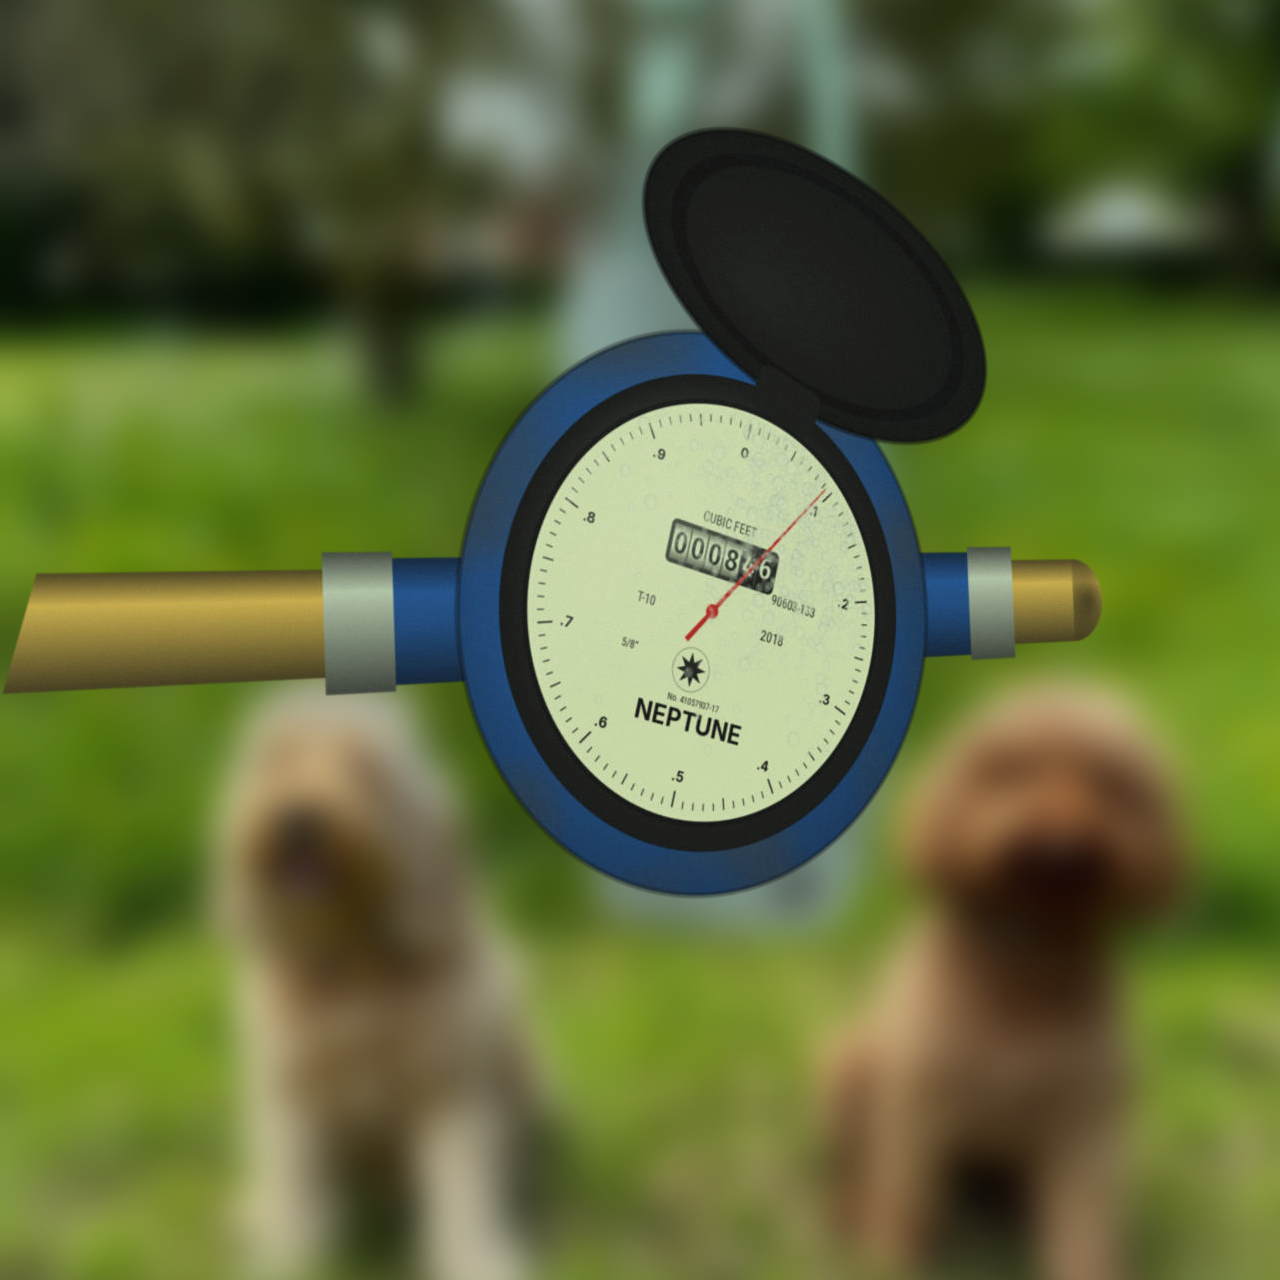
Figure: 846.09ft³
